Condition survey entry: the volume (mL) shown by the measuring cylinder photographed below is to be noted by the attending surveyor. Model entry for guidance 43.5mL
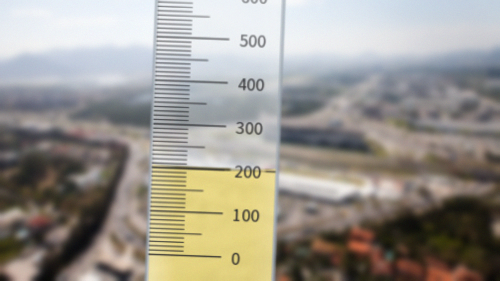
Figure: 200mL
